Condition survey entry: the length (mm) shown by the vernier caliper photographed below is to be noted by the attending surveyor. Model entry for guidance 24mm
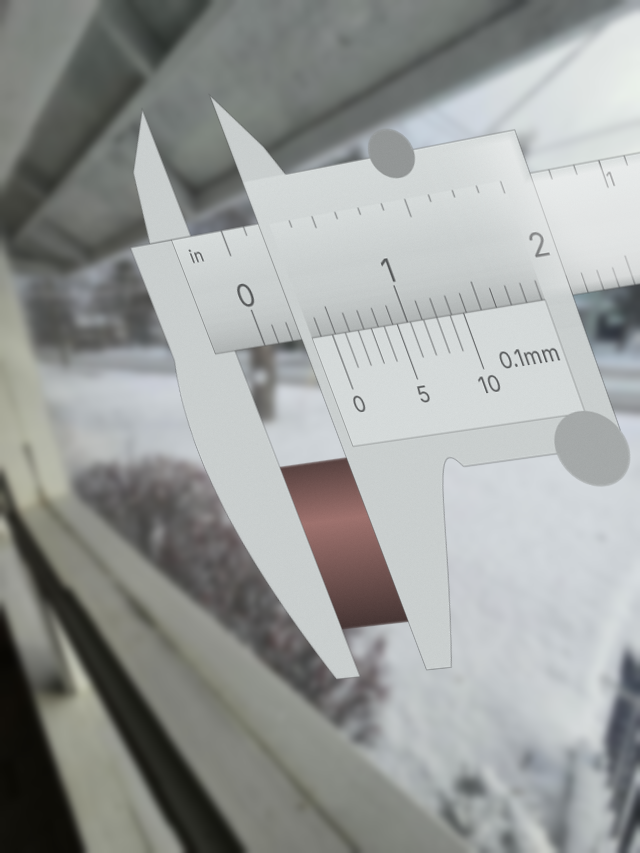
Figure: 4.8mm
